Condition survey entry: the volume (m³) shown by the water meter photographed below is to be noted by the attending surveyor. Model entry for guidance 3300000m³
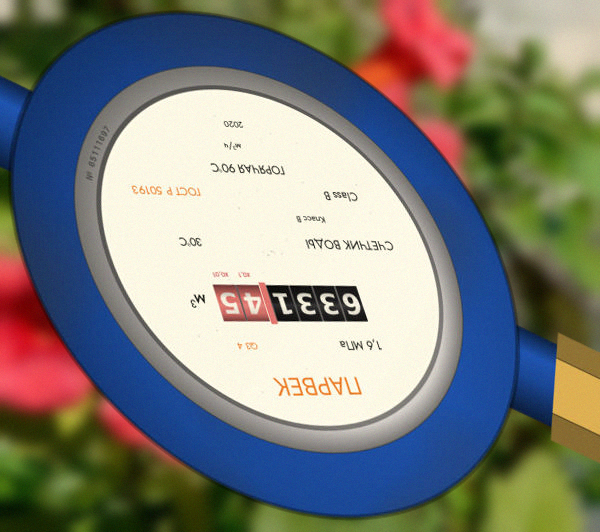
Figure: 6331.45m³
